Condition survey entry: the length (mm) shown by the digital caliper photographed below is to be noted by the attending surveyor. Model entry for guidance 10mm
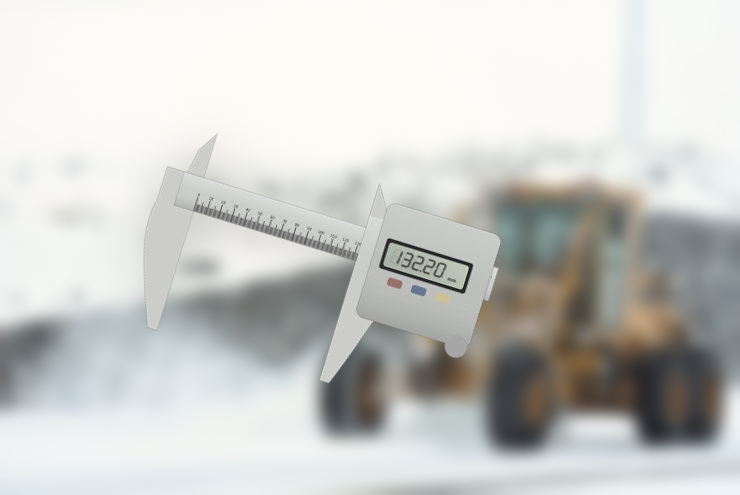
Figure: 132.20mm
